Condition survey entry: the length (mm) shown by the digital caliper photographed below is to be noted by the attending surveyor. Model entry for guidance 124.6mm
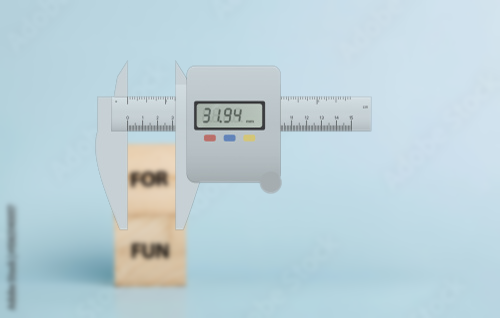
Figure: 31.94mm
